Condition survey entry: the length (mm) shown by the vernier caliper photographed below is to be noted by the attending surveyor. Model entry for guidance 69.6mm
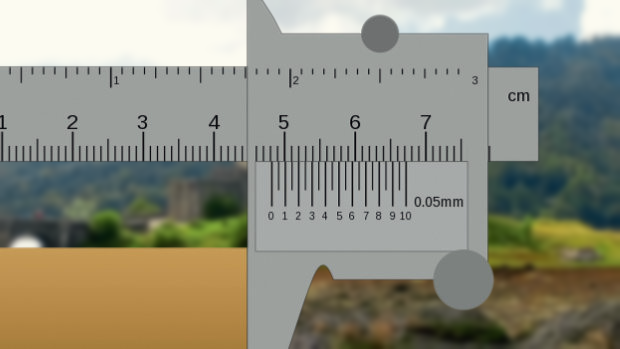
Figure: 48.2mm
